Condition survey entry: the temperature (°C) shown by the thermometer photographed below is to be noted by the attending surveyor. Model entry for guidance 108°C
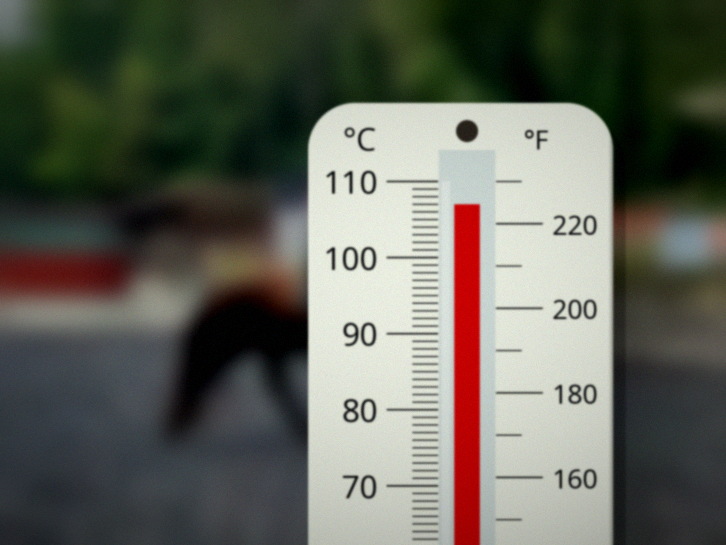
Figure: 107°C
